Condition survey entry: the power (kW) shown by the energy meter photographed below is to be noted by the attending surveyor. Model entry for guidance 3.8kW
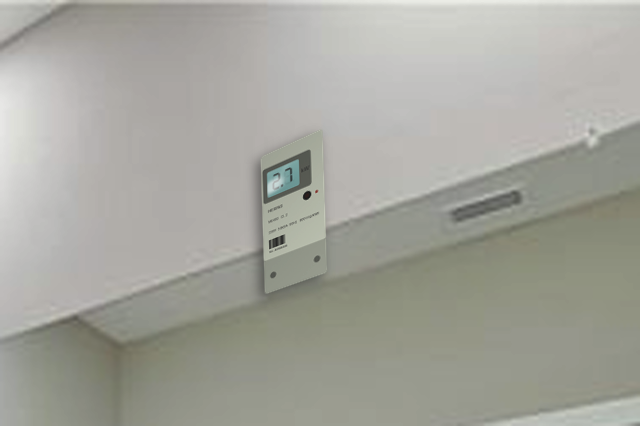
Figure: 2.7kW
